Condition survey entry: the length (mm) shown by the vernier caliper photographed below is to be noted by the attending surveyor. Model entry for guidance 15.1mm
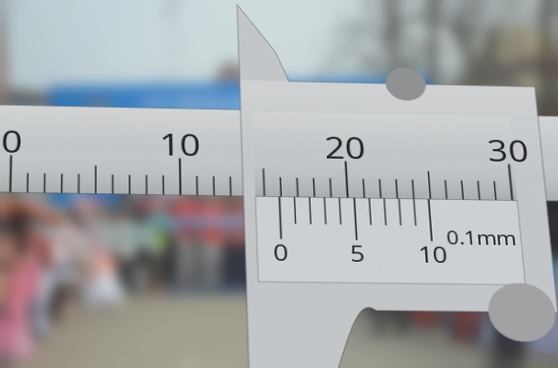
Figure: 15.9mm
